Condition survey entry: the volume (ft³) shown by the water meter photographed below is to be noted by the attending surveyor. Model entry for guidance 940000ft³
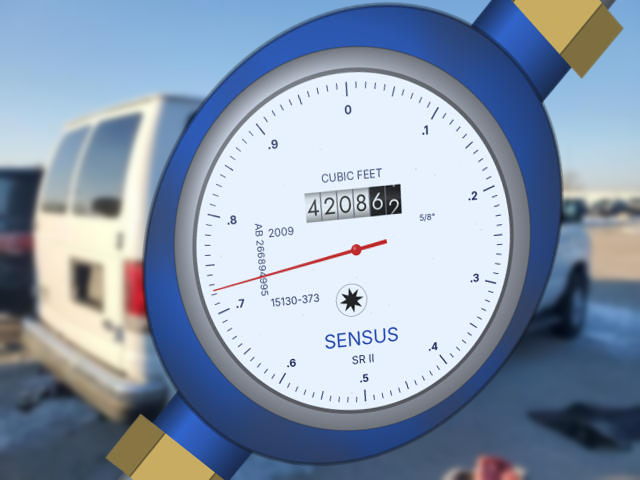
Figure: 420861.72ft³
